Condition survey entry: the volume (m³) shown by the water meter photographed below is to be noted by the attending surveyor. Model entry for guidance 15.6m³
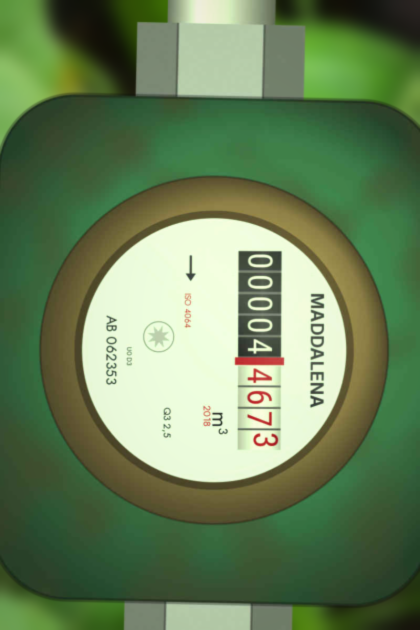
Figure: 4.4673m³
